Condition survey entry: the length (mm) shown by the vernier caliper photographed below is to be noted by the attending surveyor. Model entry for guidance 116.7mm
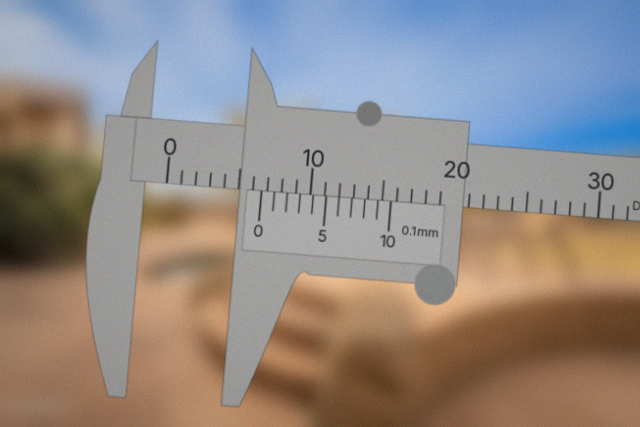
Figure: 6.6mm
